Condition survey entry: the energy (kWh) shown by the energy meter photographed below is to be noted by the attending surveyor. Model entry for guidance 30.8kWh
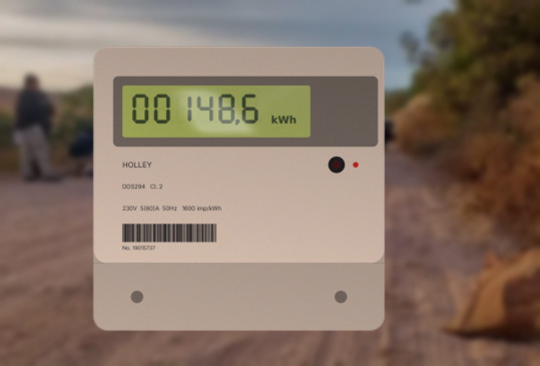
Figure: 148.6kWh
